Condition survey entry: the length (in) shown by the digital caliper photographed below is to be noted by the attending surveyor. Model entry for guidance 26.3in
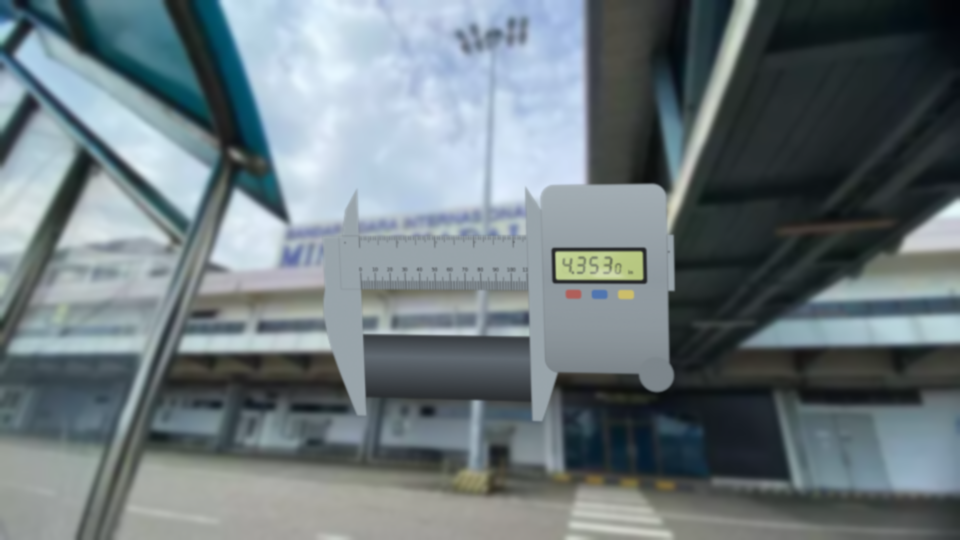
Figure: 4.3530in
